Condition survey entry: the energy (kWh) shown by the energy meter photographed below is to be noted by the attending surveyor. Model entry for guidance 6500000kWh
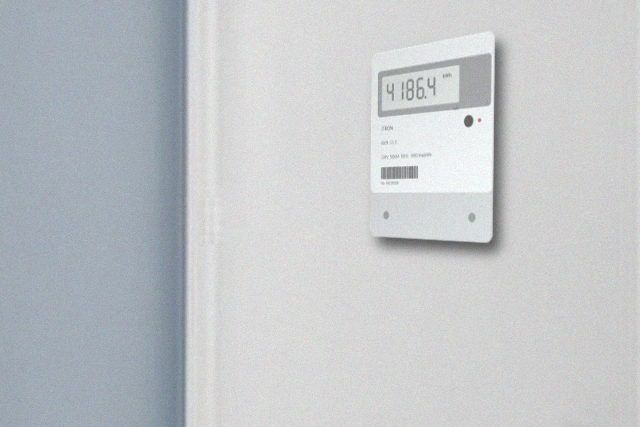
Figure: 4186.4kWh
